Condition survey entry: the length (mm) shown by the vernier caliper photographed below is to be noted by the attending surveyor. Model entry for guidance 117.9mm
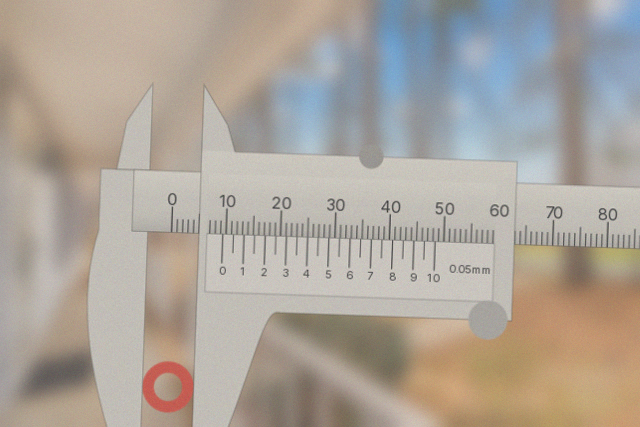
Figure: 9.4mm
